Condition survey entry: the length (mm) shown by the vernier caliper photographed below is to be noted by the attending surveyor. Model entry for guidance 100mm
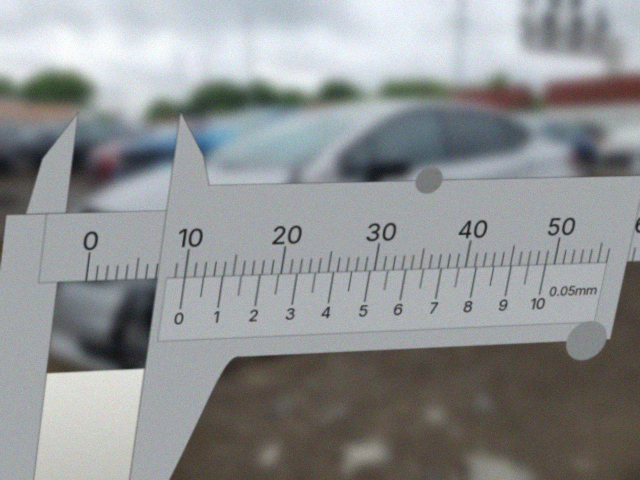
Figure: 10.0mm
